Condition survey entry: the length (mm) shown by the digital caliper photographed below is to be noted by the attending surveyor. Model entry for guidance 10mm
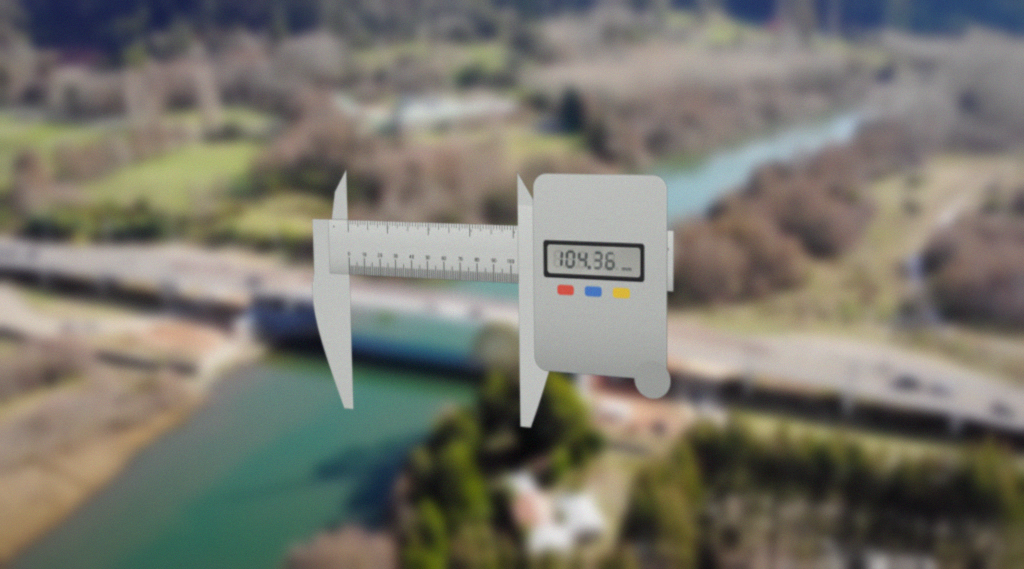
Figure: 104.36mm
